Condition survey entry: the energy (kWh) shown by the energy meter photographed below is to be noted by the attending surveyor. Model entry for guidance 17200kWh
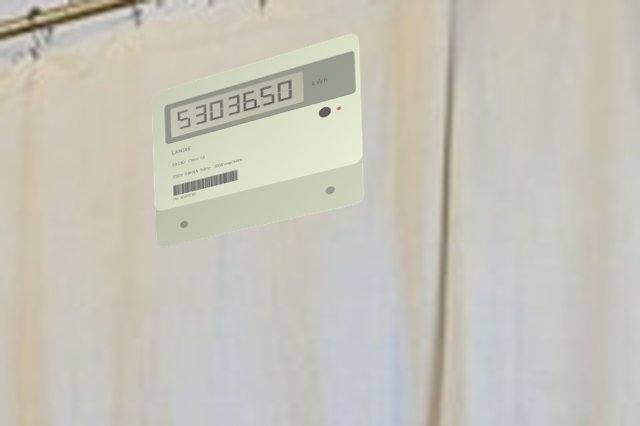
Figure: 53036.50kWh
